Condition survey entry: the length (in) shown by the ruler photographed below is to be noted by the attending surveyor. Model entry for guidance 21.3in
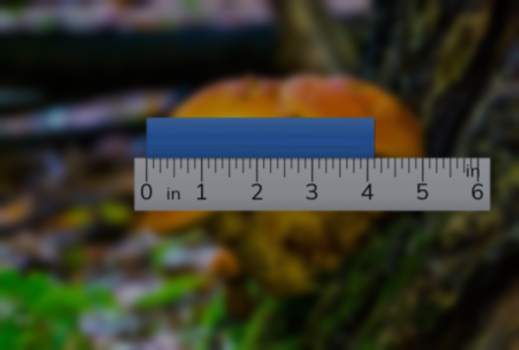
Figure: 4.125in
